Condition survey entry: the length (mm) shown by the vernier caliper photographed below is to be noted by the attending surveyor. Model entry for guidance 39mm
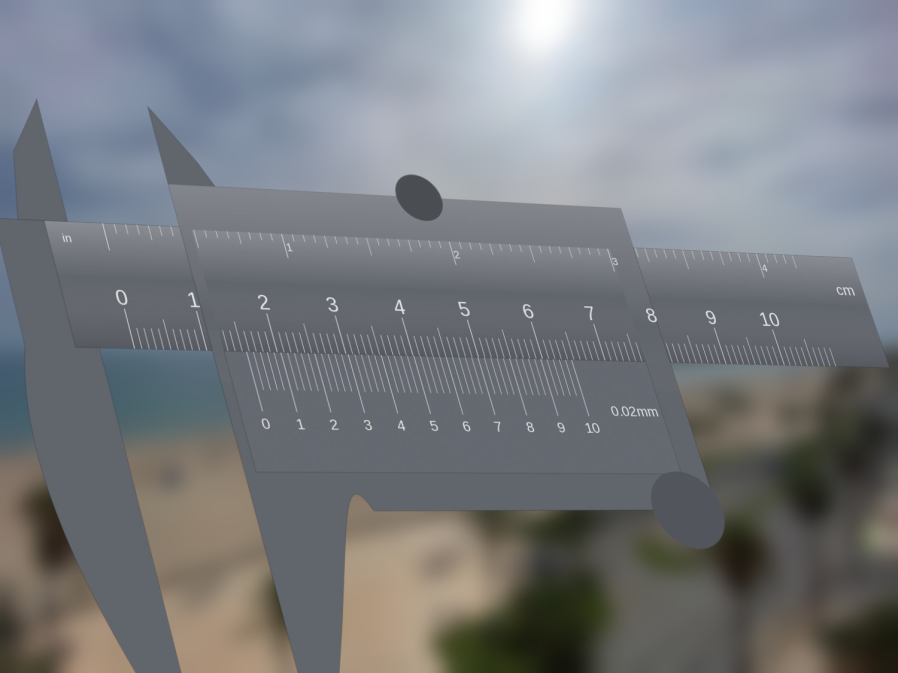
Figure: 15.6mm
